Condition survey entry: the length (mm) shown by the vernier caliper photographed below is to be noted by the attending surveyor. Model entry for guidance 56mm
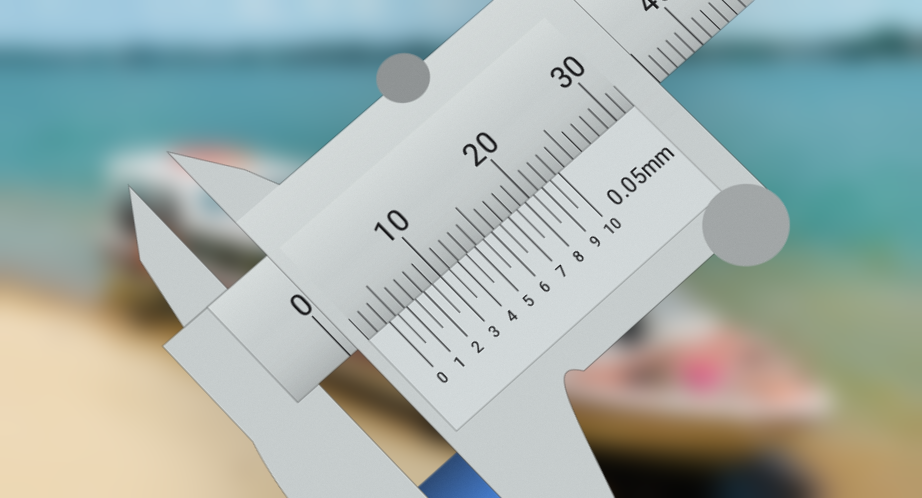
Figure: 4.3mm
